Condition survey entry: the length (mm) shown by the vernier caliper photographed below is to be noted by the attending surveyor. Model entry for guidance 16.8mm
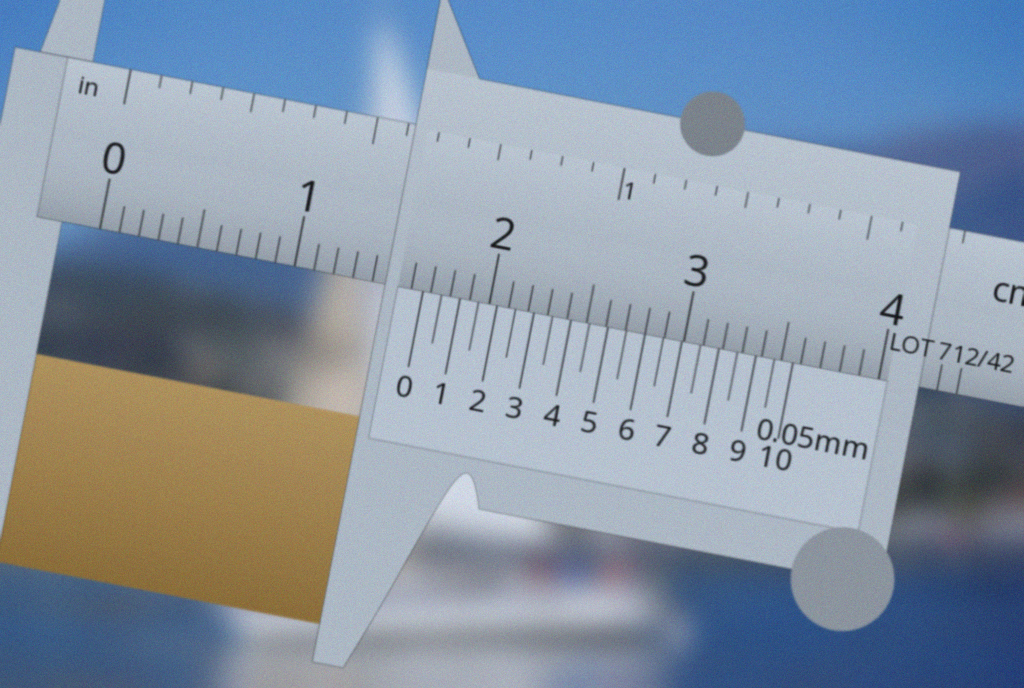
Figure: 16.6mm
